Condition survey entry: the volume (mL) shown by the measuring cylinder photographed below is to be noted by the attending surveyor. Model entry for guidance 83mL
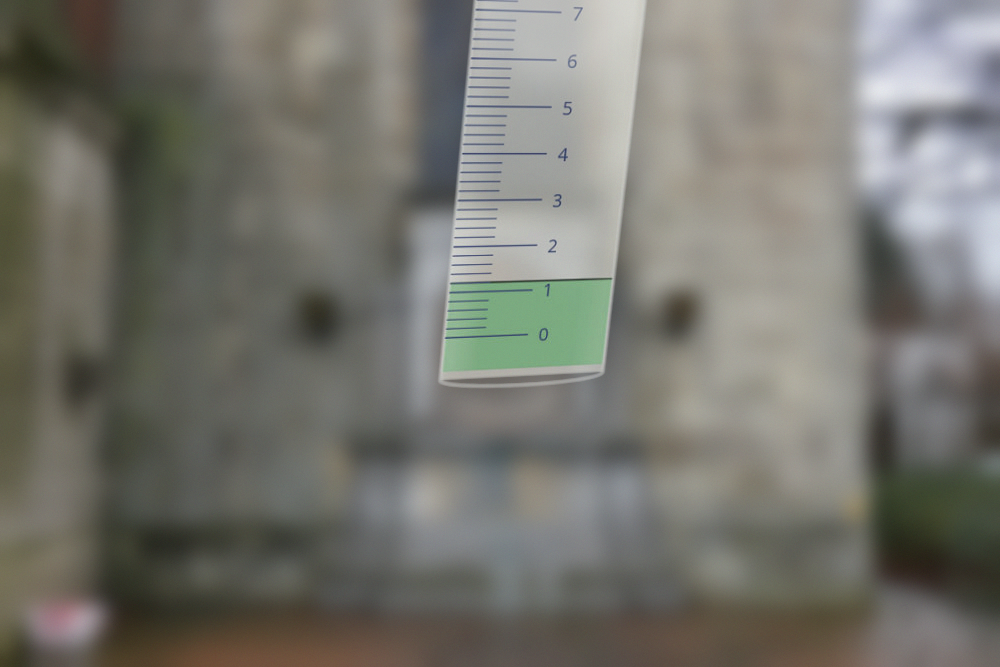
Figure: 1.2mL
